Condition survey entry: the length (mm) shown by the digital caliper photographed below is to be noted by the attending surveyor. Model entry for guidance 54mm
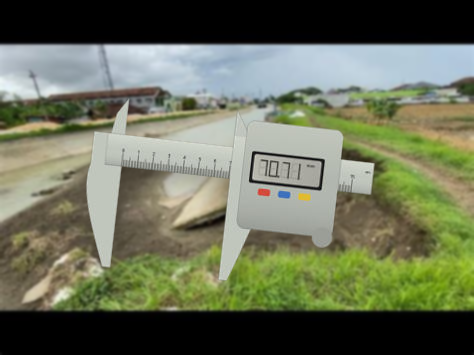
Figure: 70.71mm
